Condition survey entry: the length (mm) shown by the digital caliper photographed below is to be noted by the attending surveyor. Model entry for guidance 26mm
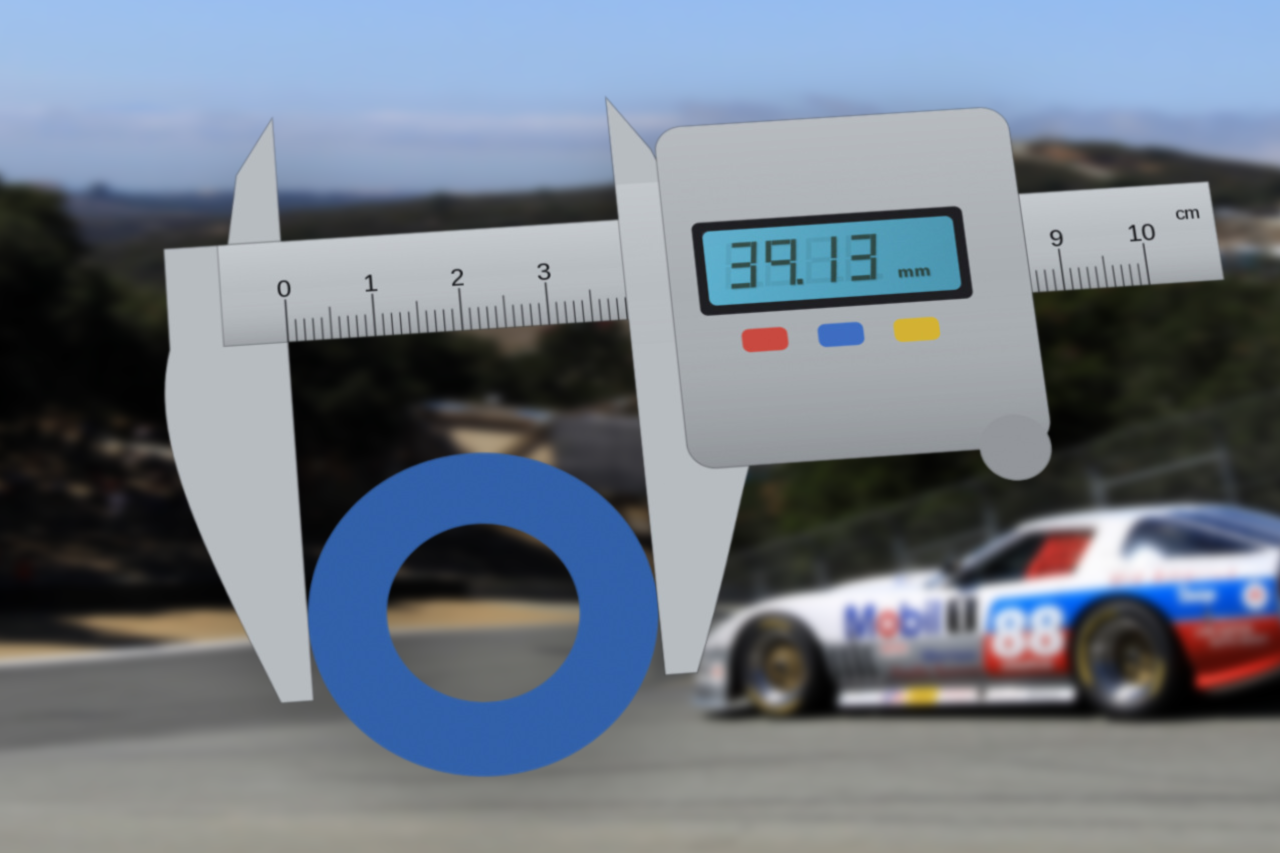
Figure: 39.13mm
